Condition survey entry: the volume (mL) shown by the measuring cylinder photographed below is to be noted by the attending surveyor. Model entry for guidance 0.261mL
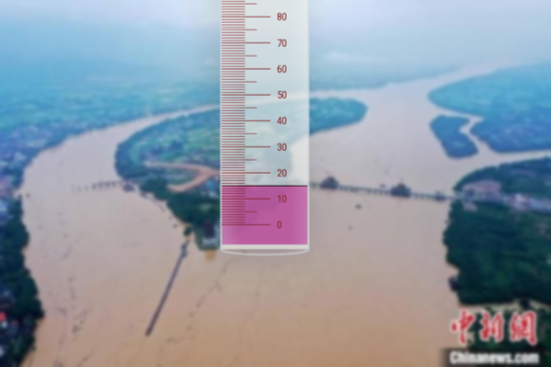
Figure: 15mL
